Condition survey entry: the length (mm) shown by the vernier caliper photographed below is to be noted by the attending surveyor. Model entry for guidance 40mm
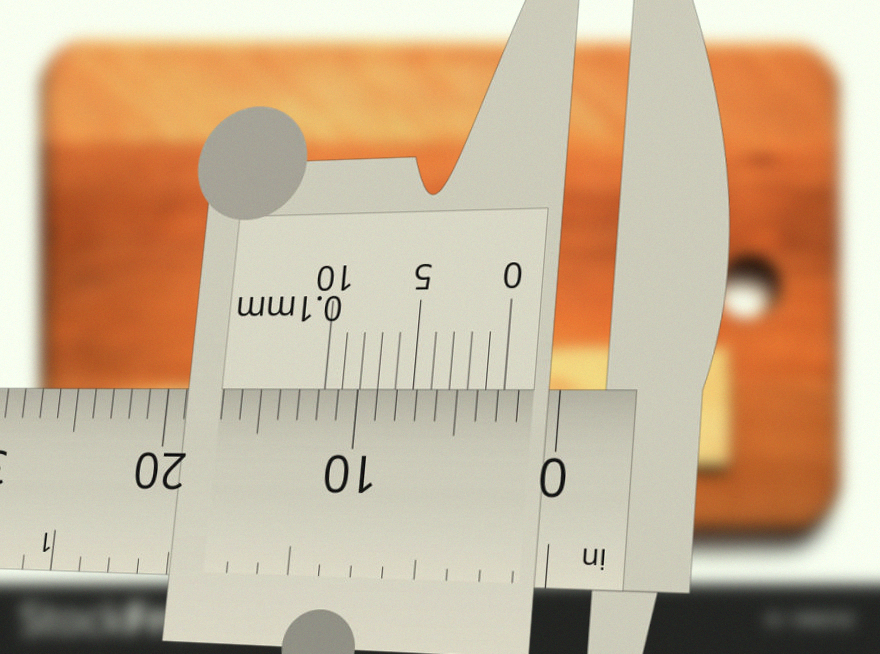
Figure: 2.7mm
